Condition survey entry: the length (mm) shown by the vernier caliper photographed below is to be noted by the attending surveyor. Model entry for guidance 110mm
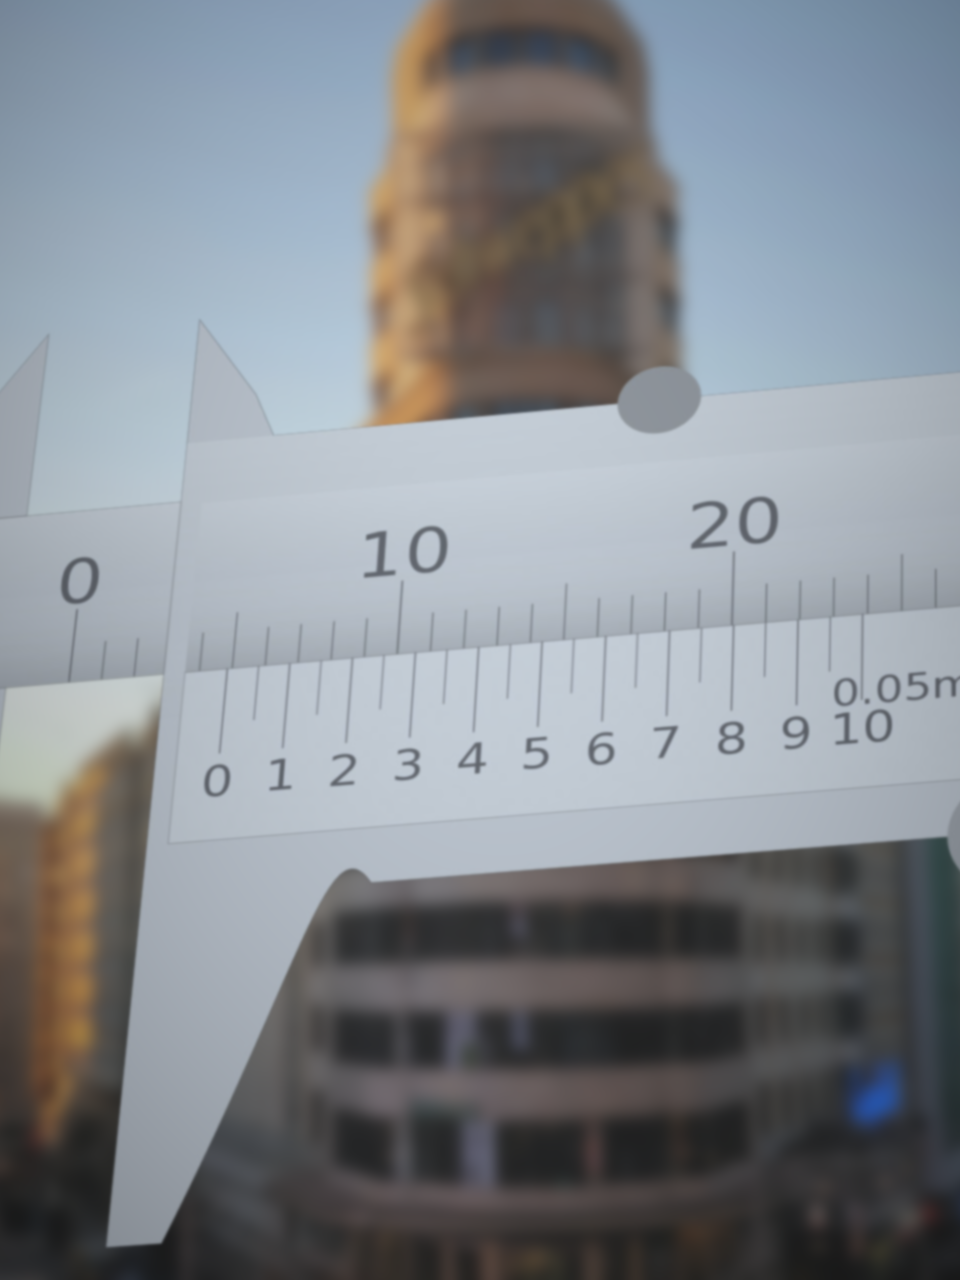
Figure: 4.85mm
